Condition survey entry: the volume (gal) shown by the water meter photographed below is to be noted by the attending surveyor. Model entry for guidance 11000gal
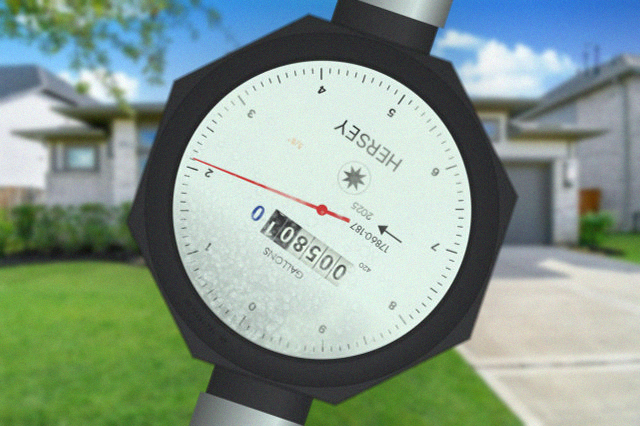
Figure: 58012.1gal
